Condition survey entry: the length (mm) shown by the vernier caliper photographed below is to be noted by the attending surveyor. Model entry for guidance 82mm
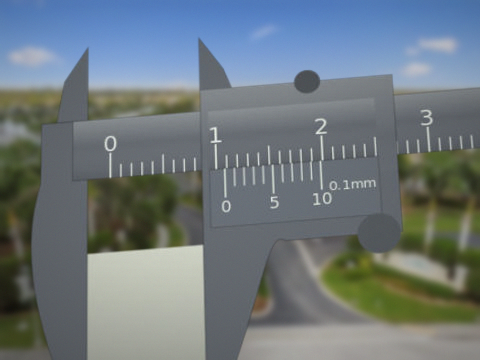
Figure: 10.8mm
